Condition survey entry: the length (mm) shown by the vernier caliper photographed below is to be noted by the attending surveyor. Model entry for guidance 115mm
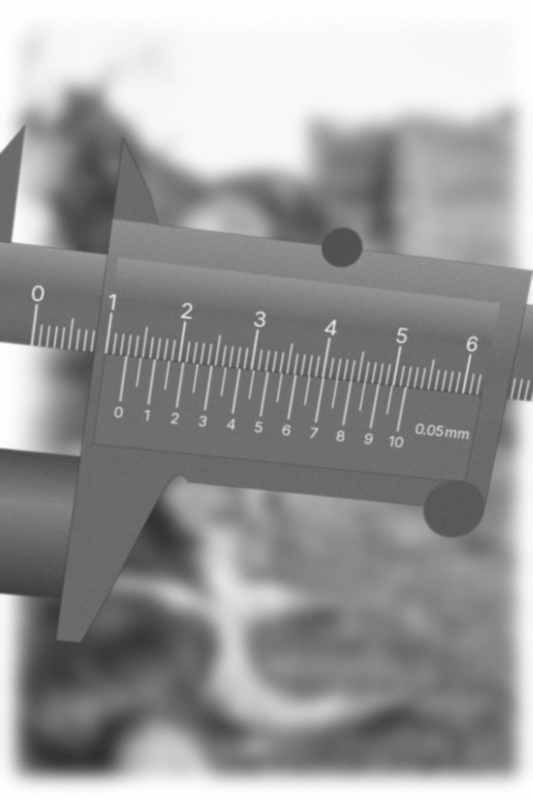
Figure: 12.8mm
